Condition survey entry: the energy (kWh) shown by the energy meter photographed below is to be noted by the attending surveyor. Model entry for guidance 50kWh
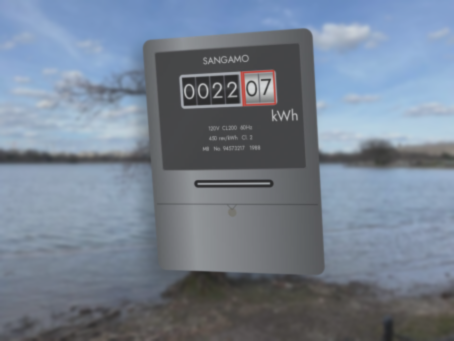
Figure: 22.07kWh
